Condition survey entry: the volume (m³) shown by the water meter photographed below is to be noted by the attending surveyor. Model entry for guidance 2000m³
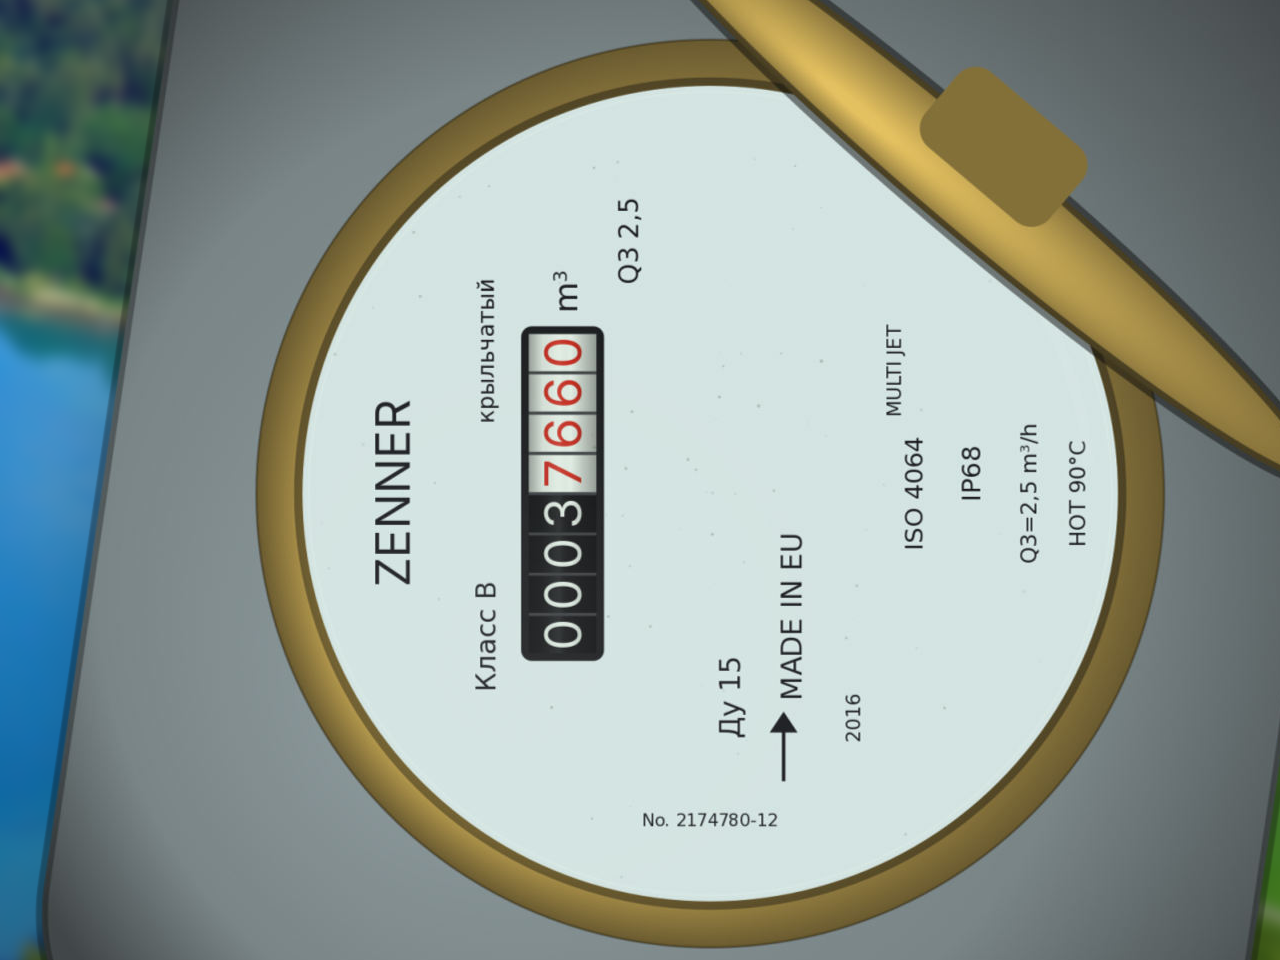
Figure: 3.7660m³
